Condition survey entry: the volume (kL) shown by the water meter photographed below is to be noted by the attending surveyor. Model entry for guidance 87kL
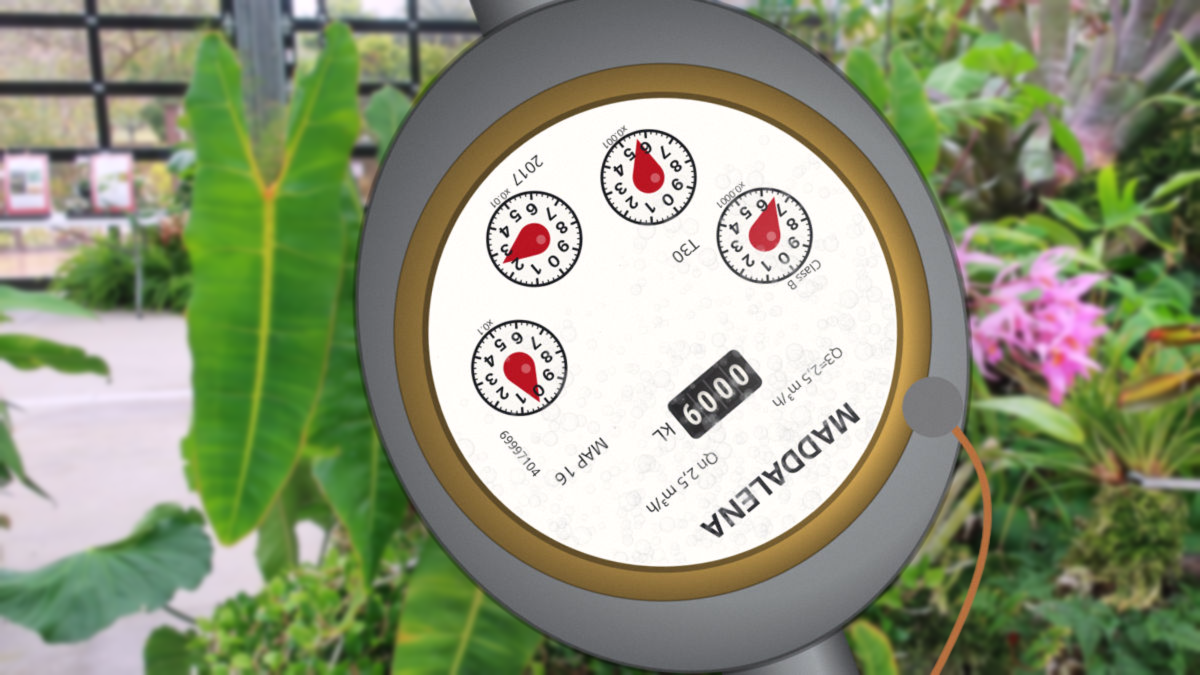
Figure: 9.0256kL
